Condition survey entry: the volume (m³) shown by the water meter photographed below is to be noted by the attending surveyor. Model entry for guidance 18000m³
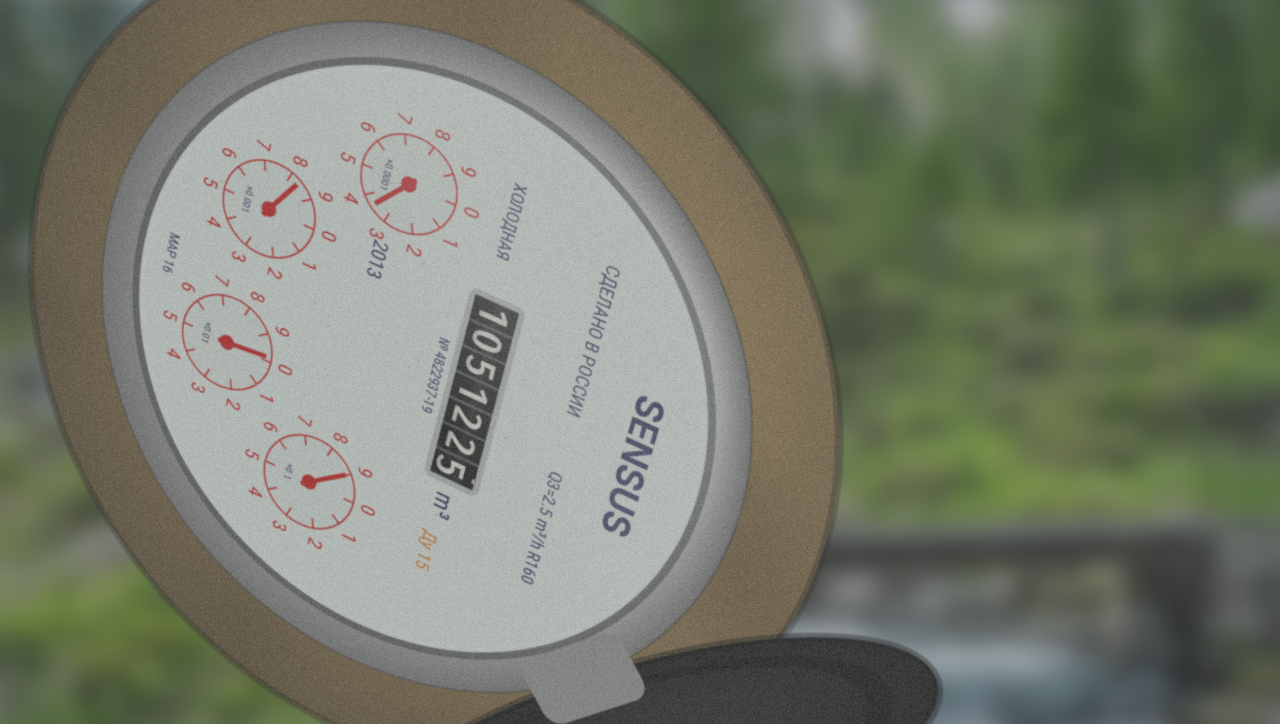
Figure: 1051224.8983m³
